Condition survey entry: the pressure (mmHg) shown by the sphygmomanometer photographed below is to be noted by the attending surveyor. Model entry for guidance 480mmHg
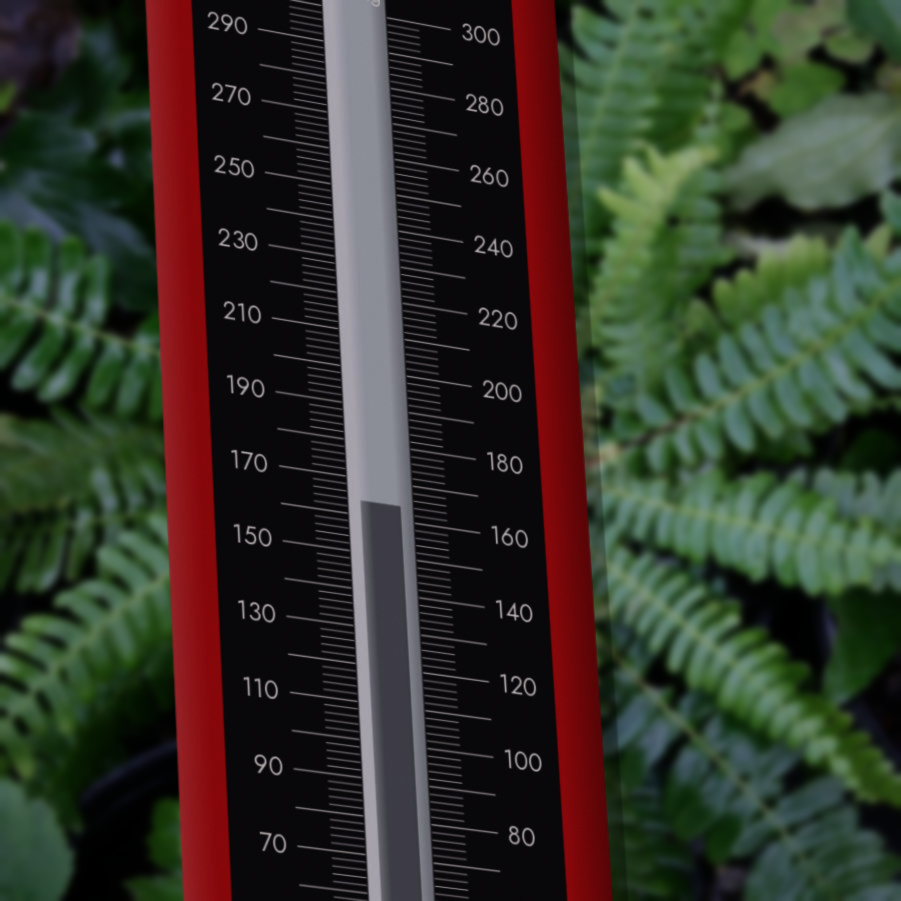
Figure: 164mmHg
